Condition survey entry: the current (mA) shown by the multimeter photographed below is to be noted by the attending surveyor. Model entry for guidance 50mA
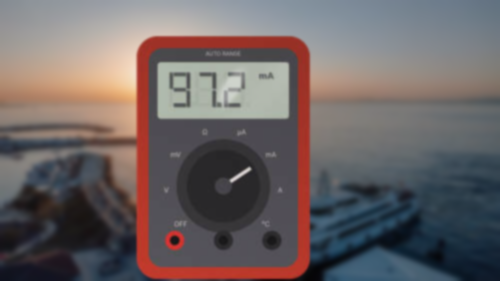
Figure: 97.2mA
